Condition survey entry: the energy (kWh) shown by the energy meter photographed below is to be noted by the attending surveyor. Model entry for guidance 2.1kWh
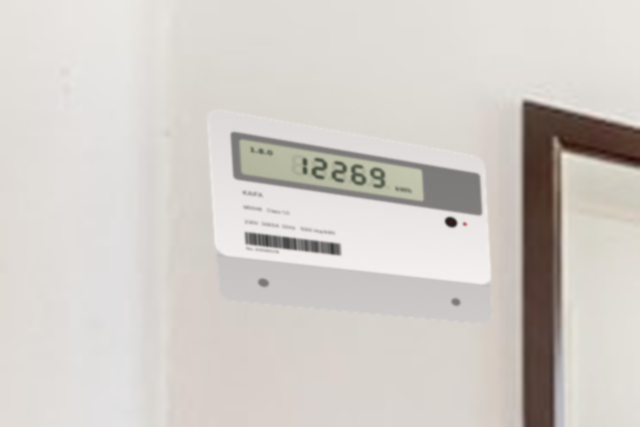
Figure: 12269kWh
